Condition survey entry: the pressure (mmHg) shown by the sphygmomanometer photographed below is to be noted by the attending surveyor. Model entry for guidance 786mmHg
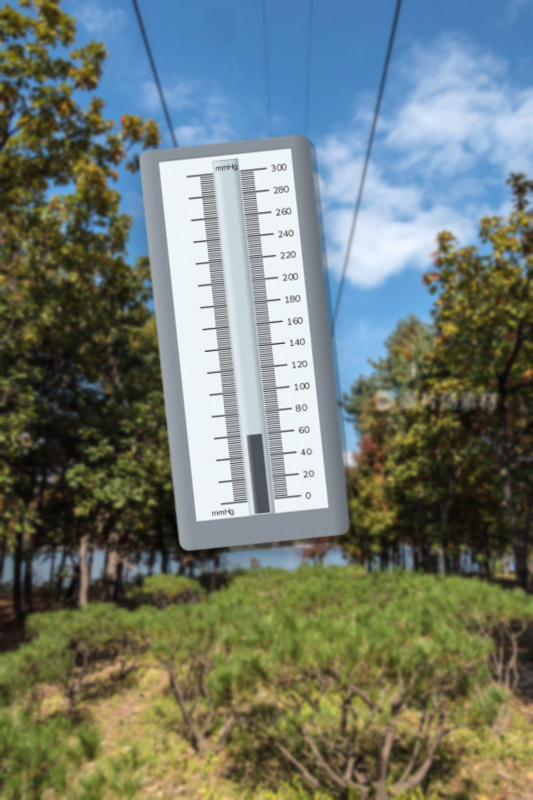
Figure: 60mmHg
